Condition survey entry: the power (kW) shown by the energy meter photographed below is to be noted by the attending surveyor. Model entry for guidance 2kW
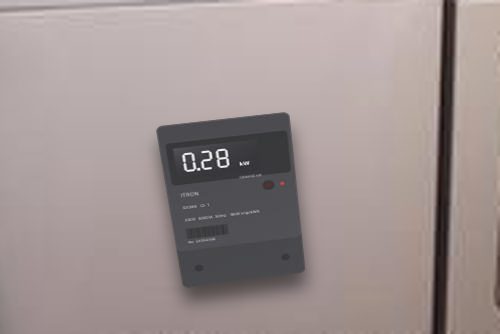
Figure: 0.28kW
